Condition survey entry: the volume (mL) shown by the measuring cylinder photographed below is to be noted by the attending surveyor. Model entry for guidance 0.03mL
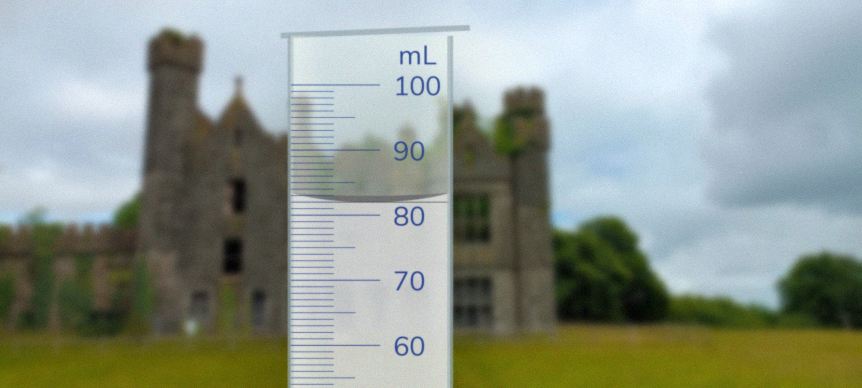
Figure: 82mL
